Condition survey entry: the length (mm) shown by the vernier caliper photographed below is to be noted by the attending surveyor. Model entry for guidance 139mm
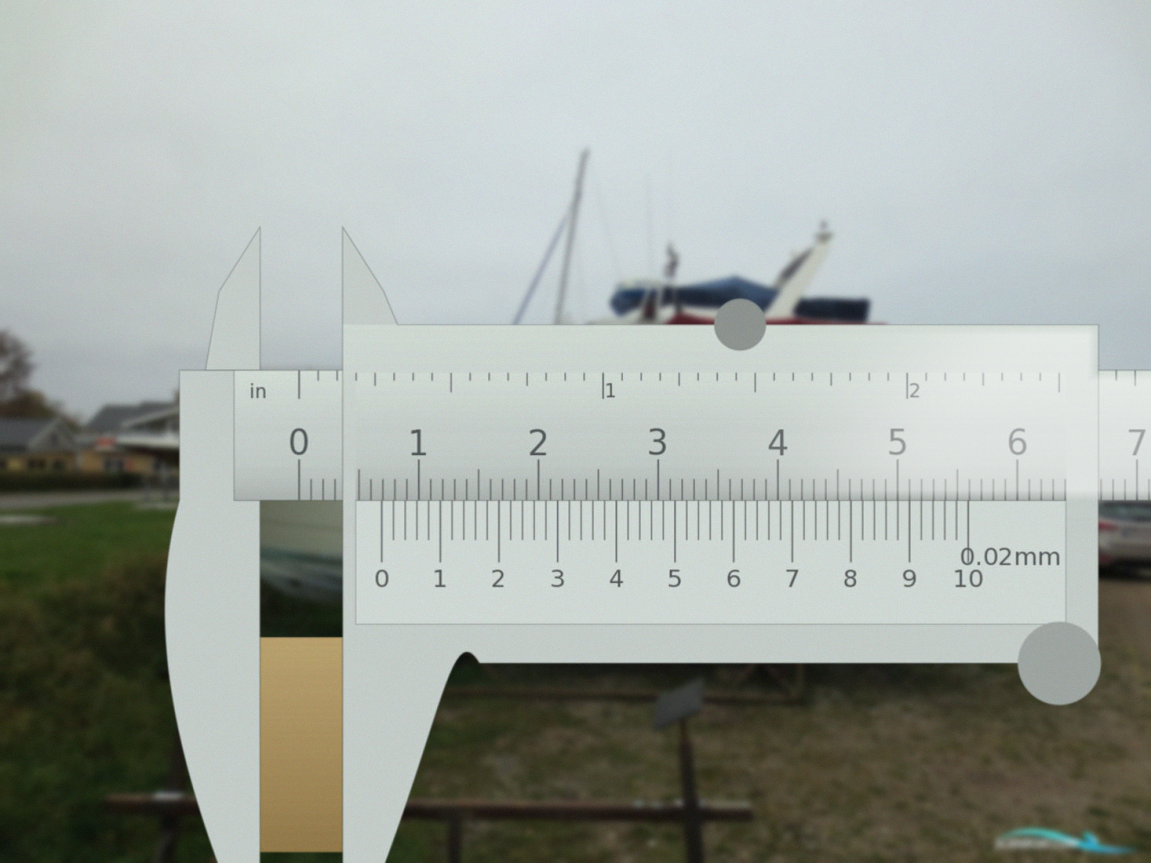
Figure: 6.9mm
